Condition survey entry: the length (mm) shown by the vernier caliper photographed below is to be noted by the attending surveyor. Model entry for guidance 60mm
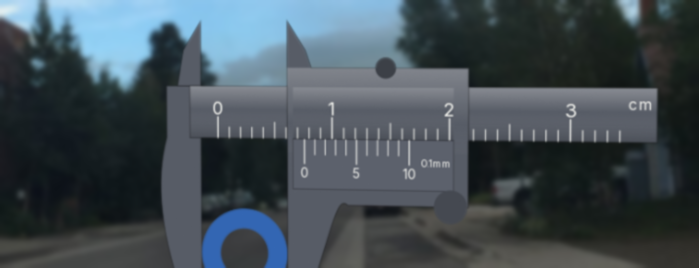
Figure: 7.6mm
